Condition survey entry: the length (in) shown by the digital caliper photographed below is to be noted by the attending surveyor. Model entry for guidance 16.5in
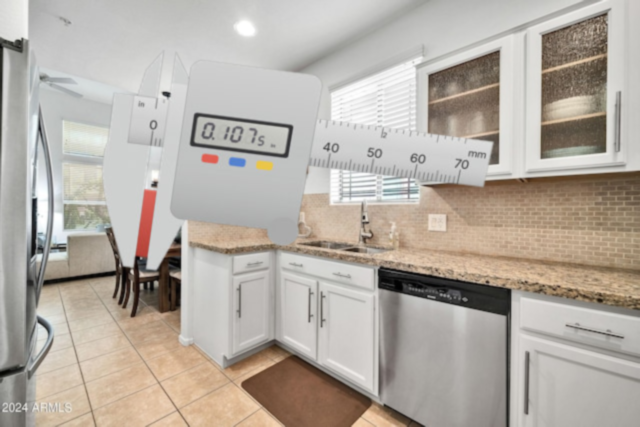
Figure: 0.1075in
